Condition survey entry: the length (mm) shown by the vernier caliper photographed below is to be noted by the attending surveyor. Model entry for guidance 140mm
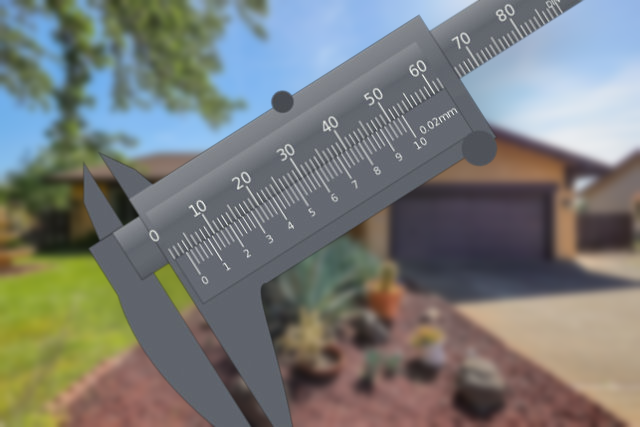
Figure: 3.5mm
